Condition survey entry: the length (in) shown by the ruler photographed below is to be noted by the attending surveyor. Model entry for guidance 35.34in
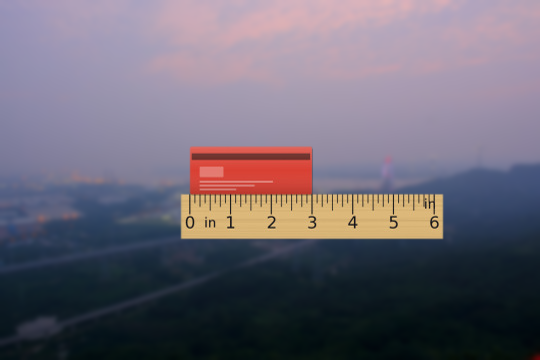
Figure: 3in
